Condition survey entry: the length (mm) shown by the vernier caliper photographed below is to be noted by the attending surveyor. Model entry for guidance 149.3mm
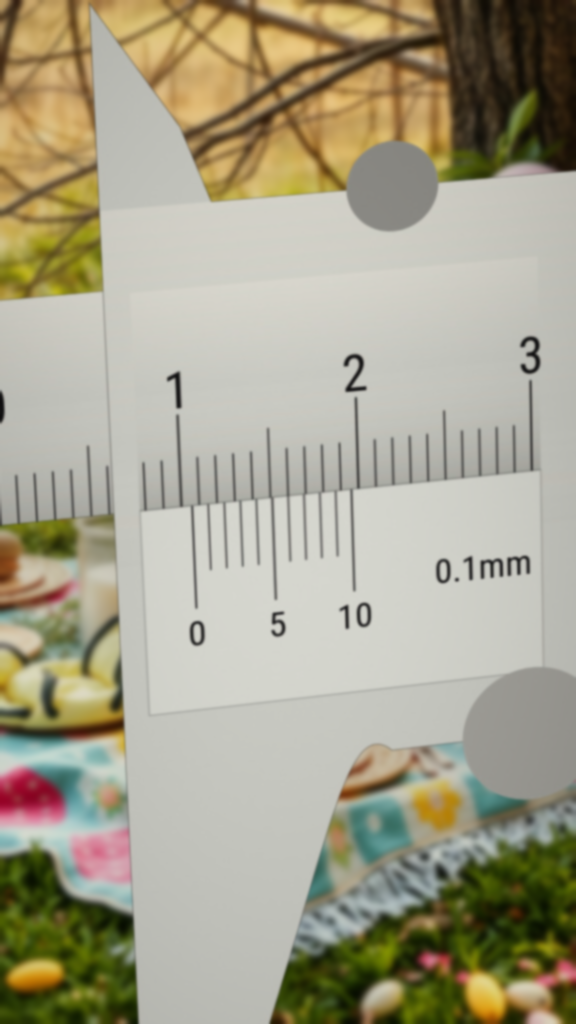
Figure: 10.6mm
